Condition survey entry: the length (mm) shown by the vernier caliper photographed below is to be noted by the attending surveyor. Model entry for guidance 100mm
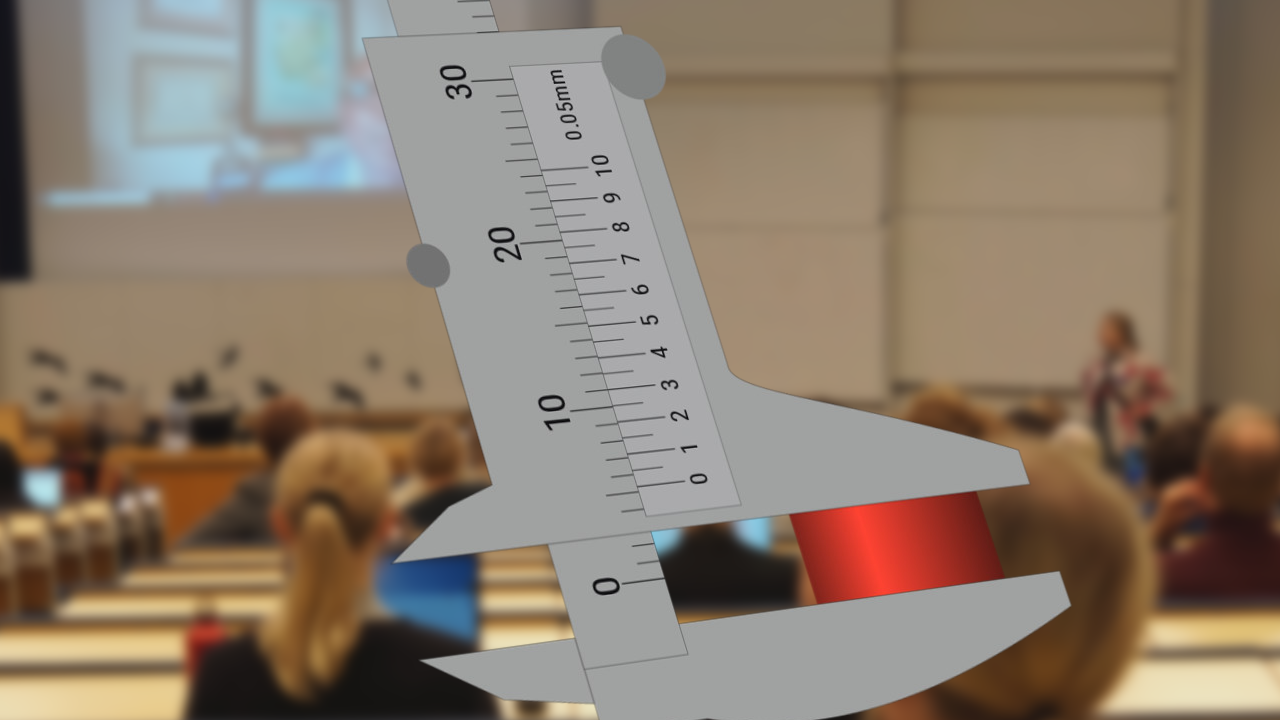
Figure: 5.3mm
